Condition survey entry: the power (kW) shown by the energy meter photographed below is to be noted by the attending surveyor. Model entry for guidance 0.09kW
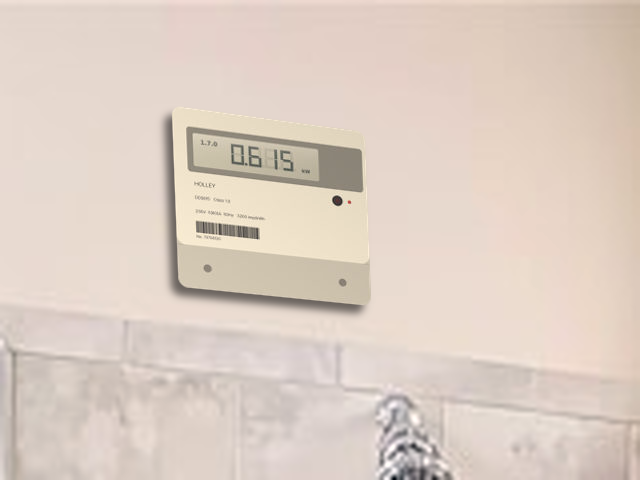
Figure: 0.615kW
